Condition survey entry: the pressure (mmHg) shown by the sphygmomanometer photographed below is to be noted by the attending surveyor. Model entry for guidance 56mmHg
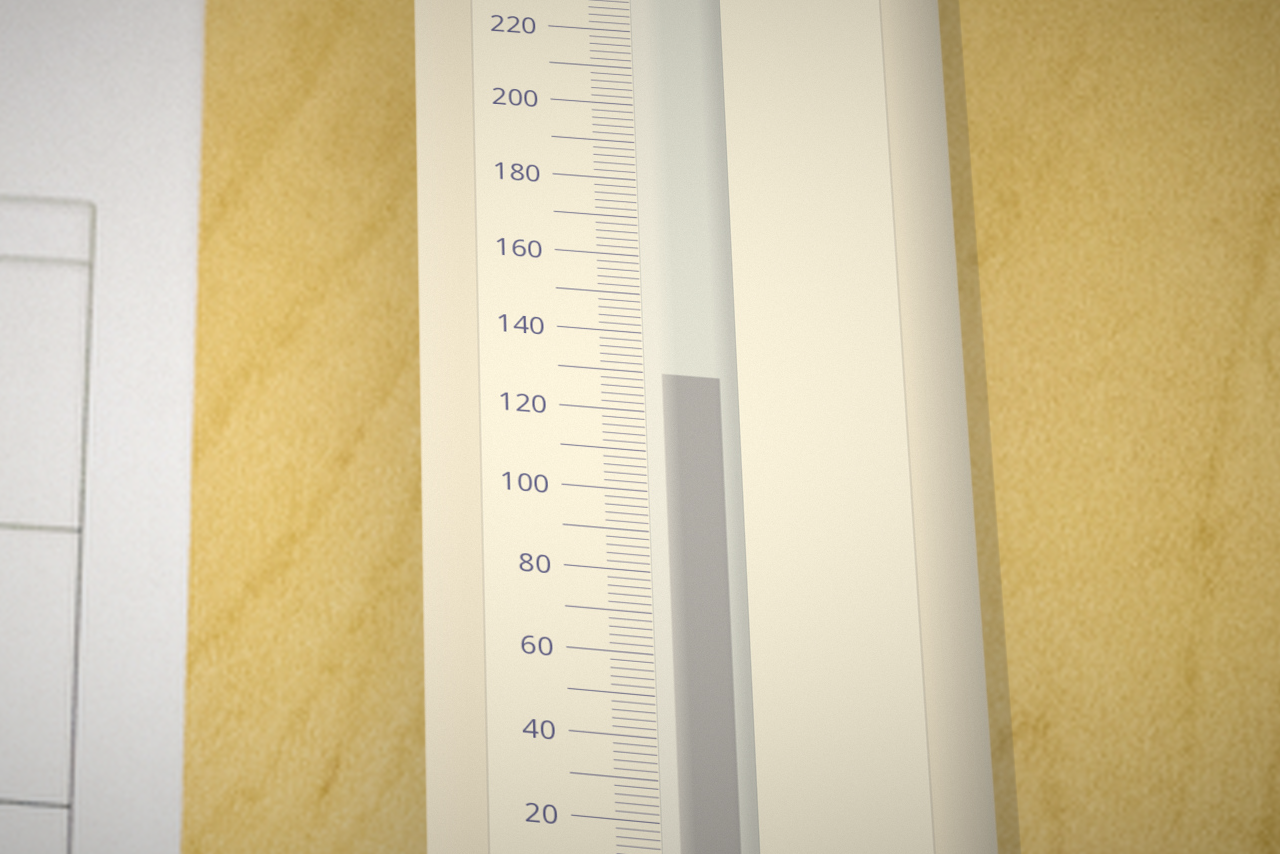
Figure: 130mmHg
